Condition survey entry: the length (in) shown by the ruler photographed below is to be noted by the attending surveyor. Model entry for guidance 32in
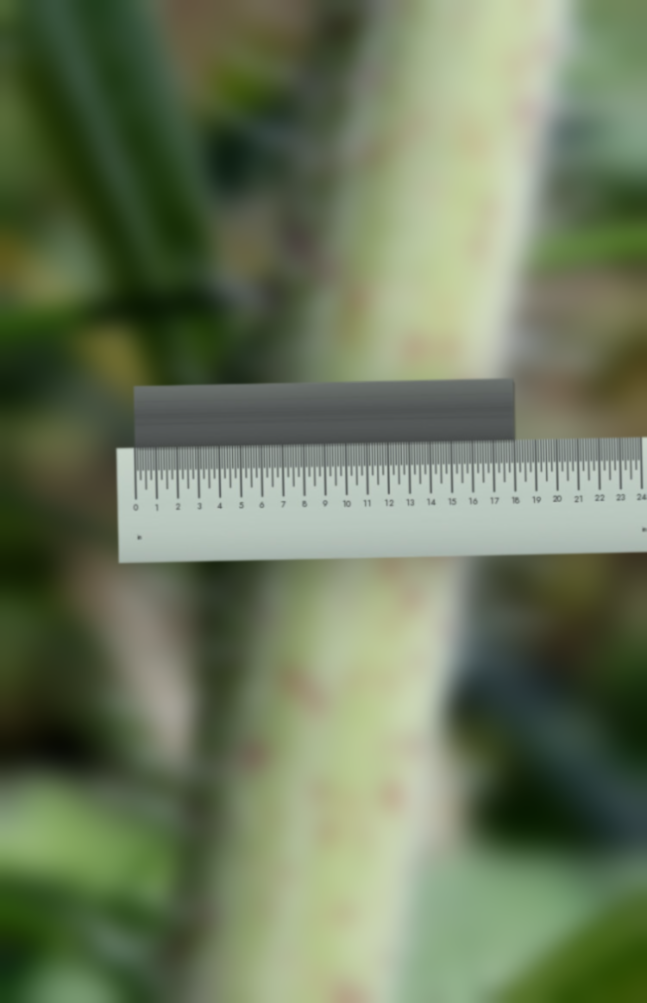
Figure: 18in
